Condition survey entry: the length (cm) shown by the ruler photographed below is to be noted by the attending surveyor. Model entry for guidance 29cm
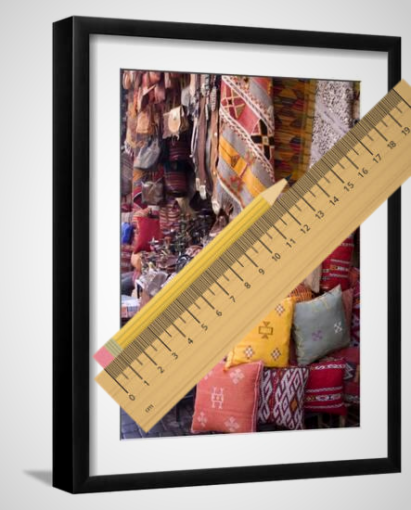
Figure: 13.5cm
